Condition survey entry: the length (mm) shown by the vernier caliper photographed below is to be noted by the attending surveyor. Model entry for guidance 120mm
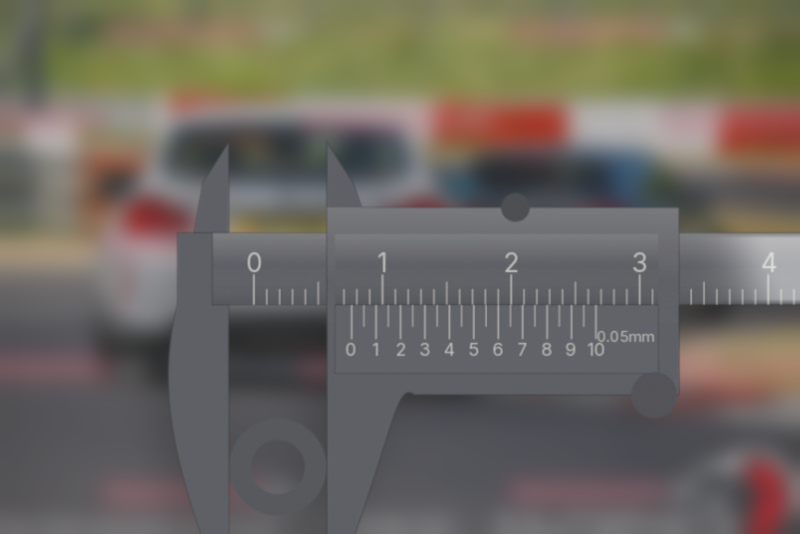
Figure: 7.6mm
